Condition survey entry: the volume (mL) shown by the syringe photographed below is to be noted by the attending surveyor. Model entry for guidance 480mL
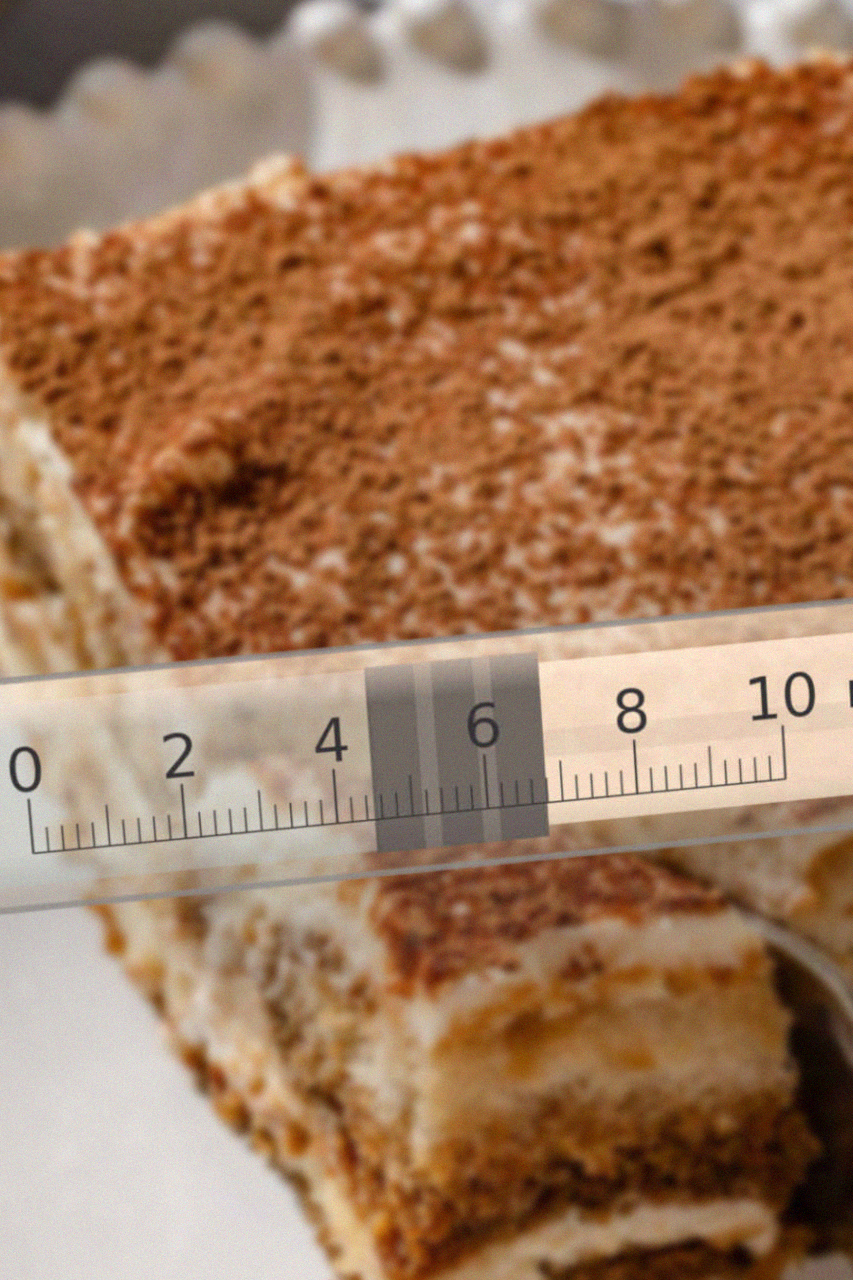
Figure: 4.5mL
